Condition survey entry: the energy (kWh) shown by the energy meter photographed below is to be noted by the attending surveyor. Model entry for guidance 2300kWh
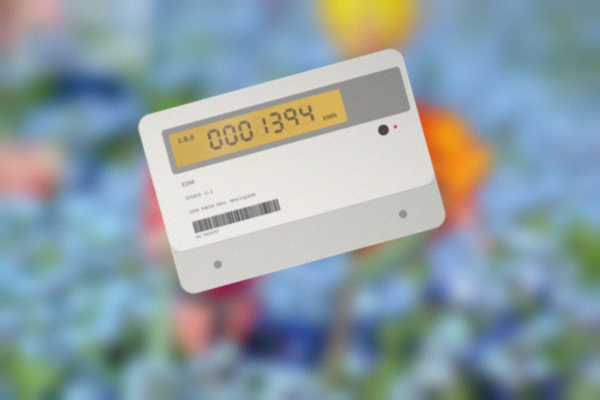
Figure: 1394kWh
